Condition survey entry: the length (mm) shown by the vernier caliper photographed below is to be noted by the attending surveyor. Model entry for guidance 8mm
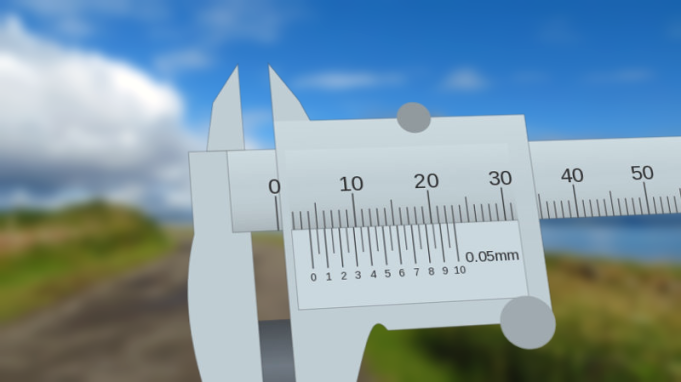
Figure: 4.0mm
